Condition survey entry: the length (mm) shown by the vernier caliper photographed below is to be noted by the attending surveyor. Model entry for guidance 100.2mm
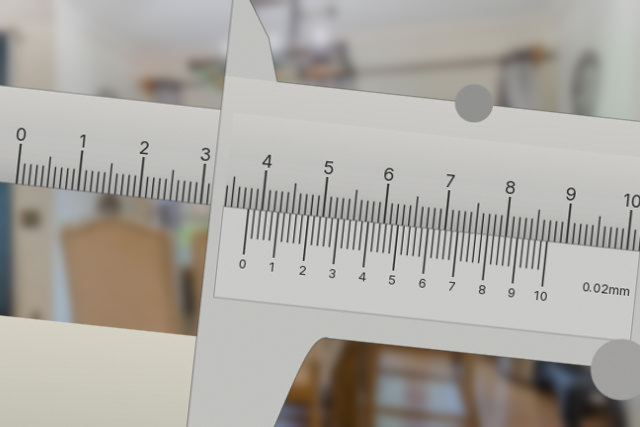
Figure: 37.8mm
